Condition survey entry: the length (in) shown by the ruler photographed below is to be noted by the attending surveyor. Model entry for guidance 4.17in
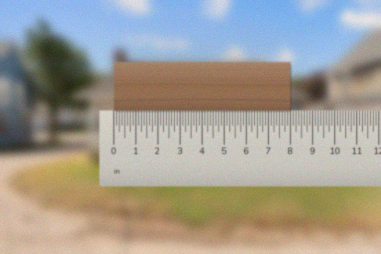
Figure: 8in
